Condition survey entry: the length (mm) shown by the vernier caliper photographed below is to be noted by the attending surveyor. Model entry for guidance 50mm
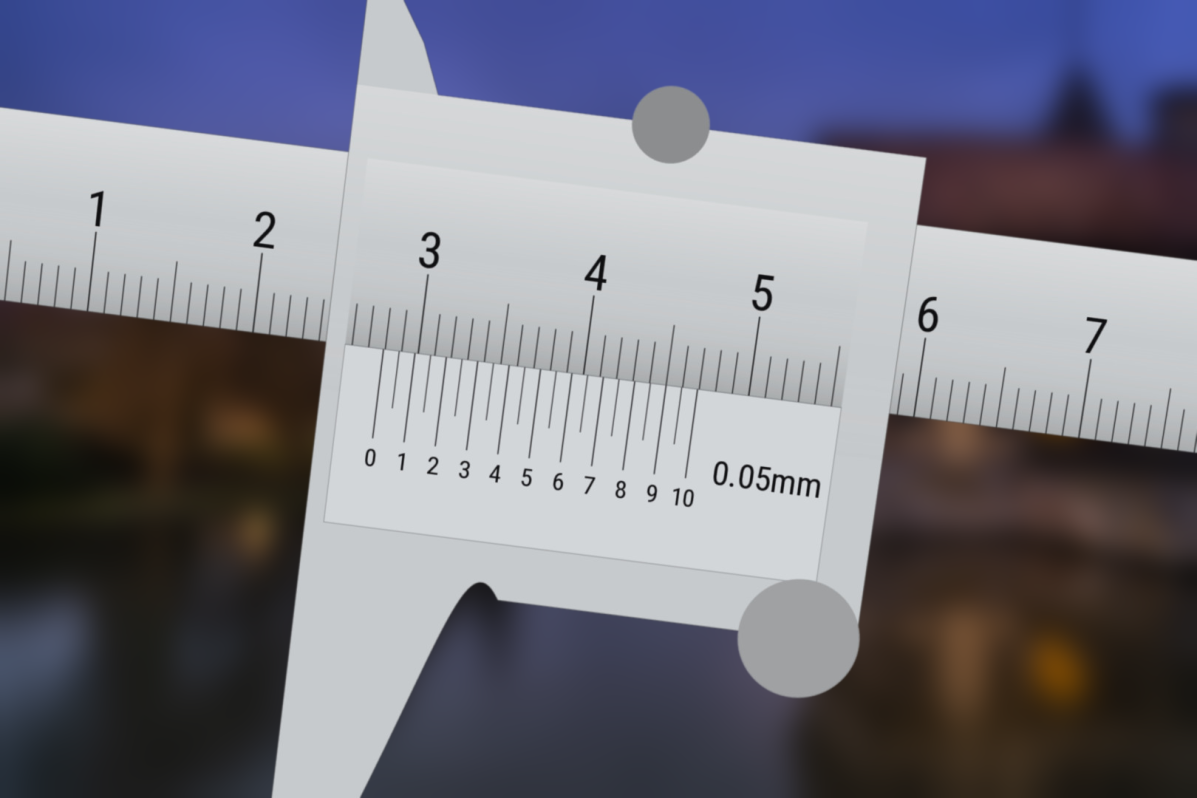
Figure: 27.9mm
